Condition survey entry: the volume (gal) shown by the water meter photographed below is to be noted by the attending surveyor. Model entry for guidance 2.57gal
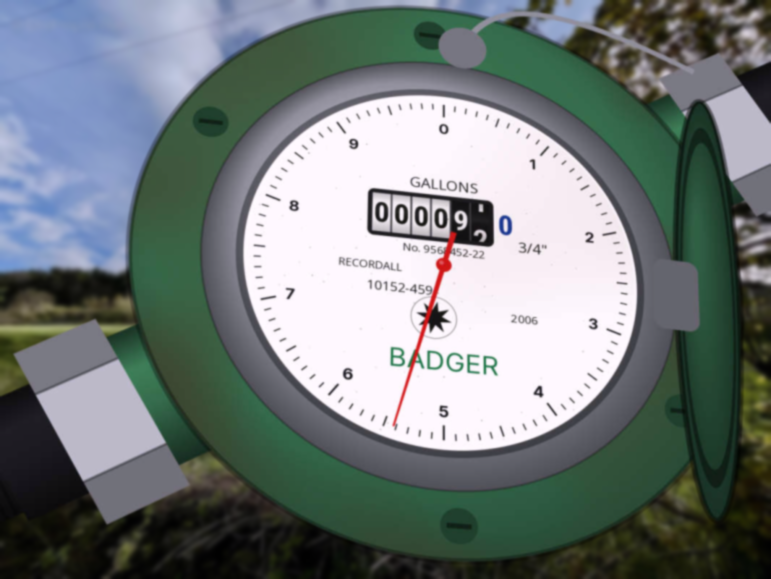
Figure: 915.4gal
